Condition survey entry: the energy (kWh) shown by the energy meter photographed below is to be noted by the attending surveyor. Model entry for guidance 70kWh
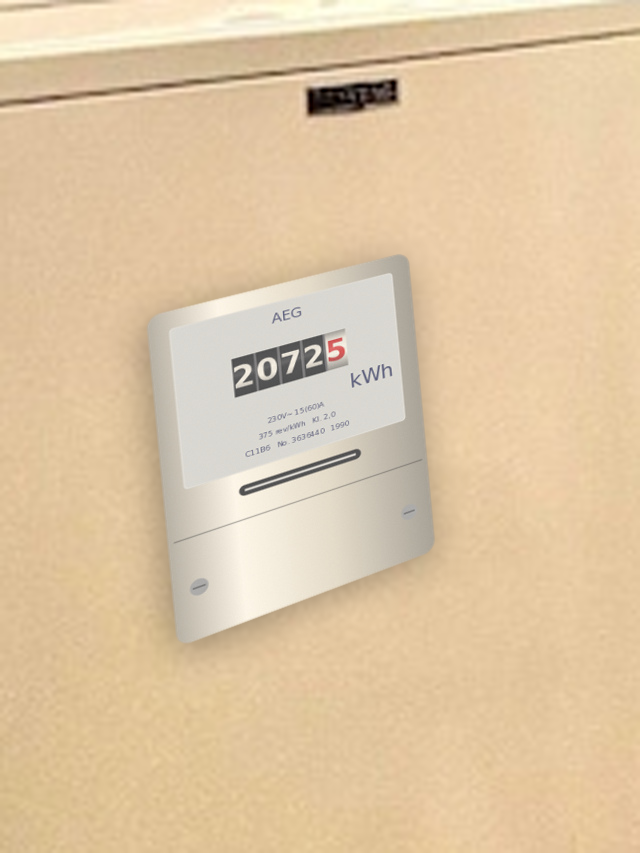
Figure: 2072.5kWh
